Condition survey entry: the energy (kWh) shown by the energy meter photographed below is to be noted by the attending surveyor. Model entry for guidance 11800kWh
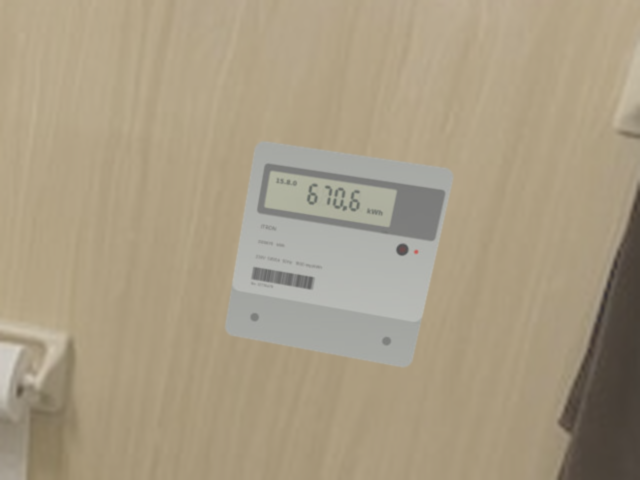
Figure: 670.6kWh
